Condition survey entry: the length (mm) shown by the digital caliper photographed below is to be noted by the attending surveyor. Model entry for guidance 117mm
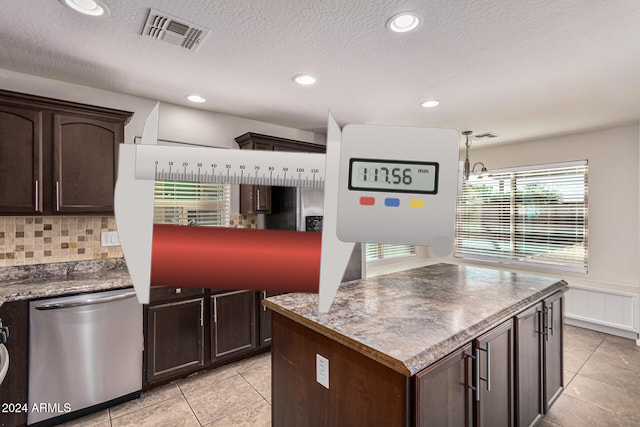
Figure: 117.56mm
